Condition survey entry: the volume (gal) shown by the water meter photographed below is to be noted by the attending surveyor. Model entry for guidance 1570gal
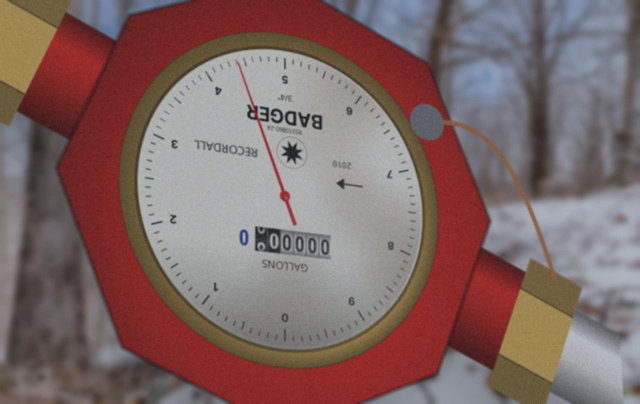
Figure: 84.4gal
